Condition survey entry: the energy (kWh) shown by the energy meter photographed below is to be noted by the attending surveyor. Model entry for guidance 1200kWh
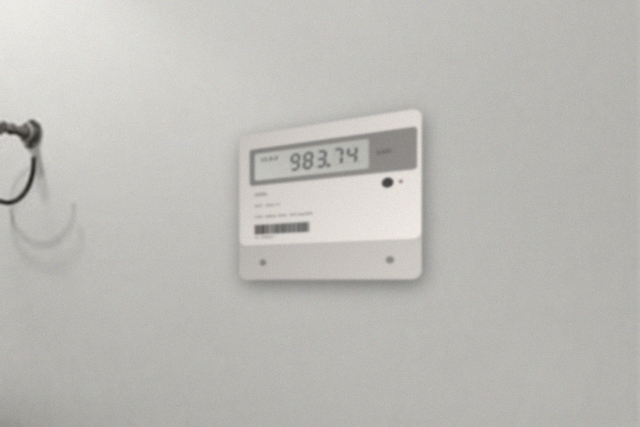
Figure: 983.74kWh
